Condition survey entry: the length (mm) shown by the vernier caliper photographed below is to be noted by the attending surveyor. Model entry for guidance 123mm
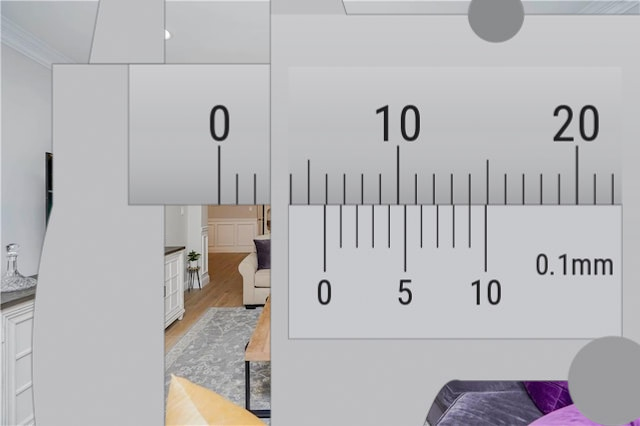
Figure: 5.9mm
